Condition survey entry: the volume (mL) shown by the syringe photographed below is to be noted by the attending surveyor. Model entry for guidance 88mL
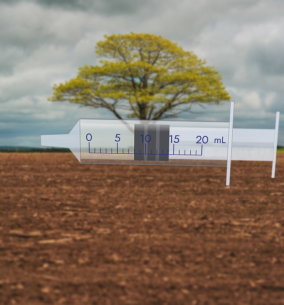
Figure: 8mL
